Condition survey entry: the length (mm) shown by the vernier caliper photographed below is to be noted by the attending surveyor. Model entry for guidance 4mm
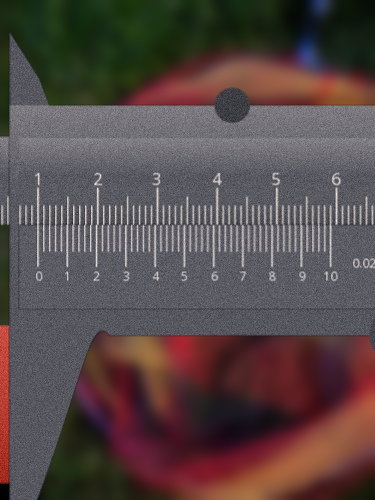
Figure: 10.0mm
